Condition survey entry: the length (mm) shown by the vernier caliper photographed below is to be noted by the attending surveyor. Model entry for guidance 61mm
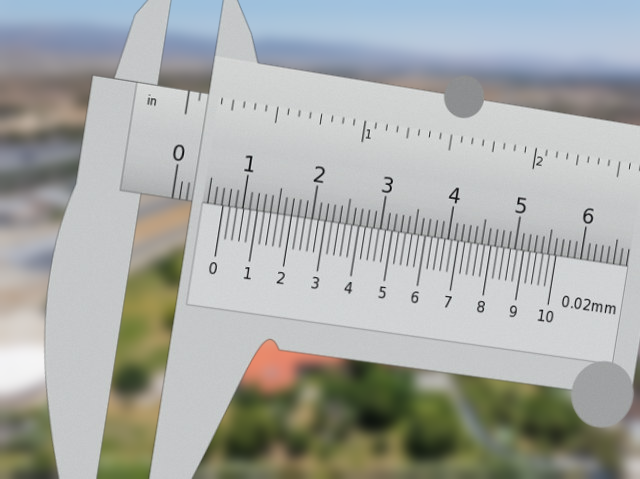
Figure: 7.2mm
